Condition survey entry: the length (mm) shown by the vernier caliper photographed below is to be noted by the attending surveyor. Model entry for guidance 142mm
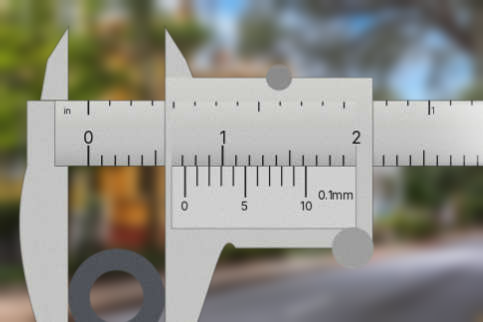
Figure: 7.2mm
